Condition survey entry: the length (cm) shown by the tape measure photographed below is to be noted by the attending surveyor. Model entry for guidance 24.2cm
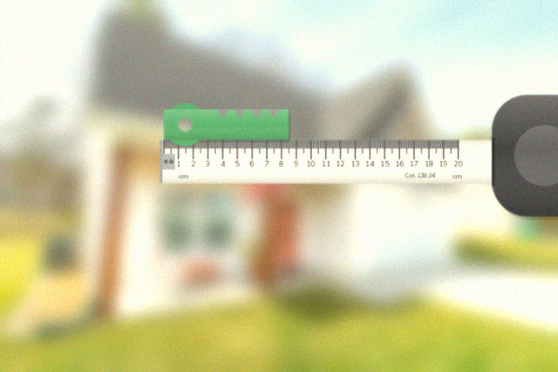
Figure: 8.5cm
